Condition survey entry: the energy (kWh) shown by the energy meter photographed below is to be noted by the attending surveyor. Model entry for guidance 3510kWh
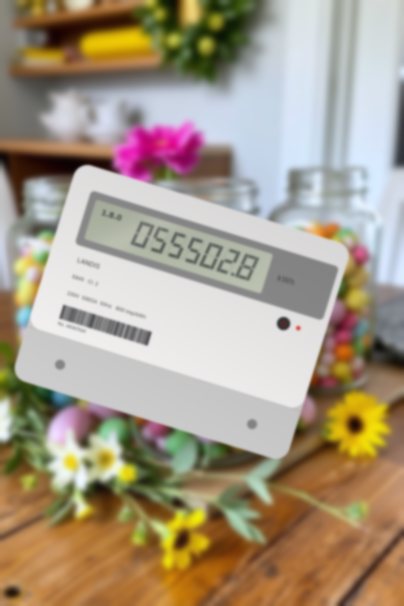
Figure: 55502.8kWh
